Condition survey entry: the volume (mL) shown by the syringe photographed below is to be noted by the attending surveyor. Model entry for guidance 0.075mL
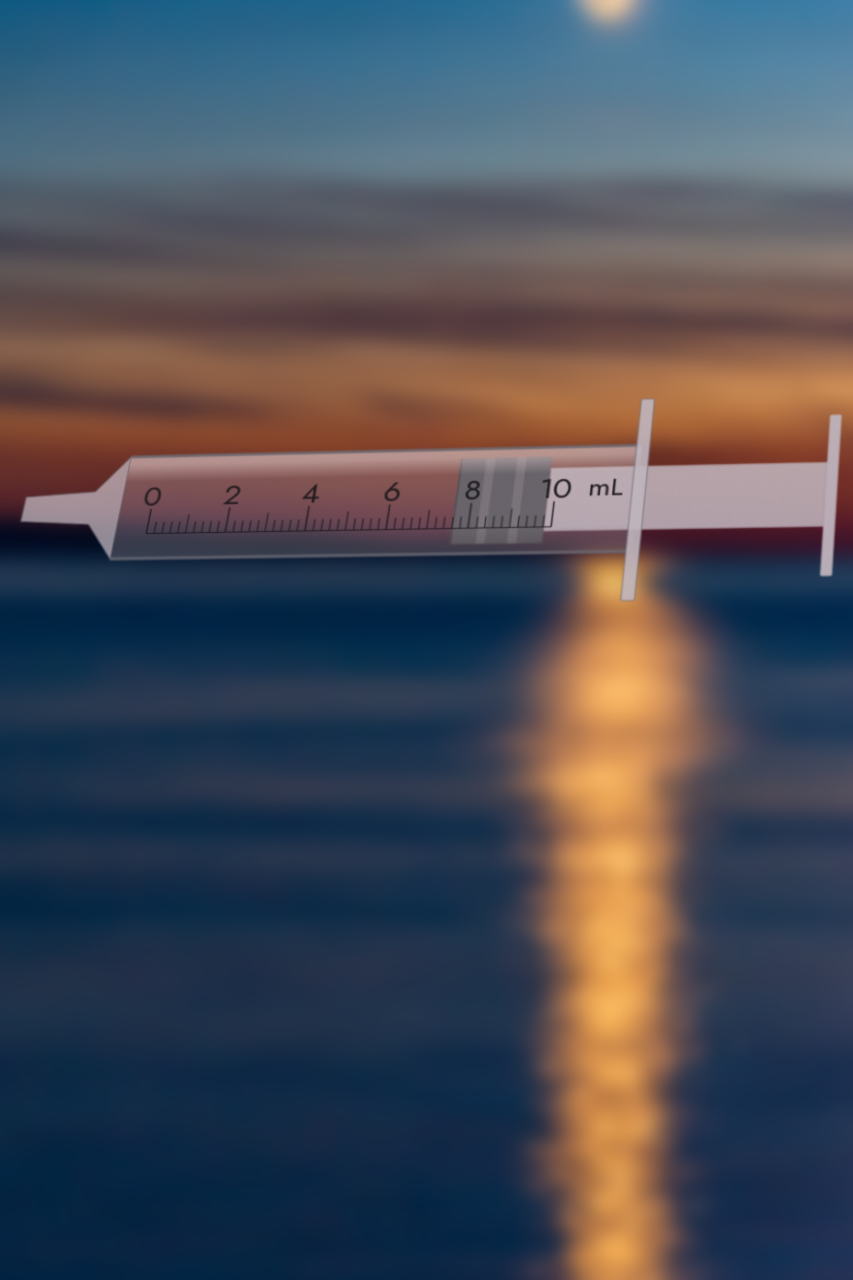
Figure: 7.6mL
